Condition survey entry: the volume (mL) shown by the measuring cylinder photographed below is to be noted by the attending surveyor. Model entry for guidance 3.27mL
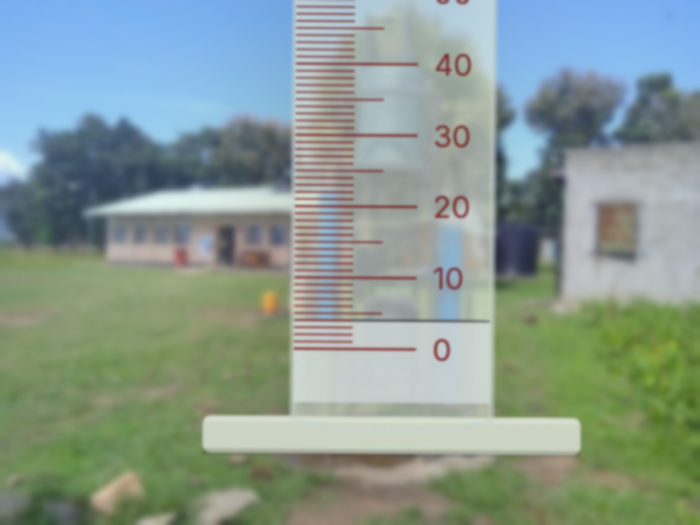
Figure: 4mL
